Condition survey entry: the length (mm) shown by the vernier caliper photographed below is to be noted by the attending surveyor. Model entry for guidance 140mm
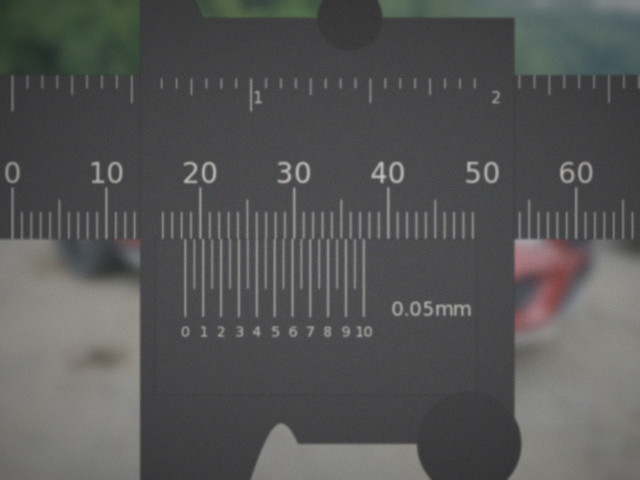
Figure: 18.4mm
